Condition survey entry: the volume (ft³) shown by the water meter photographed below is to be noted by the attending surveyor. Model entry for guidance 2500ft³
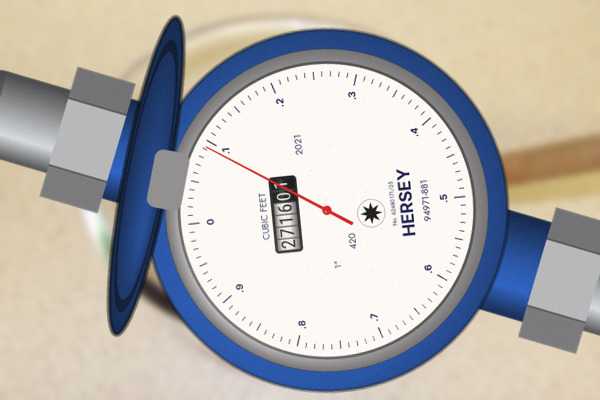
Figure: 271601.09ft³
